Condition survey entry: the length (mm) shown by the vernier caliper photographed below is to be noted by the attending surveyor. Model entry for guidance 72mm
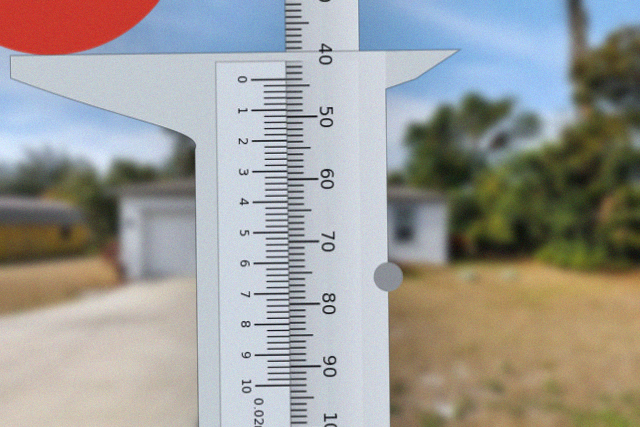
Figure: 44.0mm
